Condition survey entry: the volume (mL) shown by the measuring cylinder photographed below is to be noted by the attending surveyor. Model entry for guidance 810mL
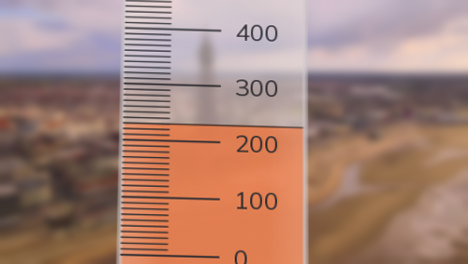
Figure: 230mL
